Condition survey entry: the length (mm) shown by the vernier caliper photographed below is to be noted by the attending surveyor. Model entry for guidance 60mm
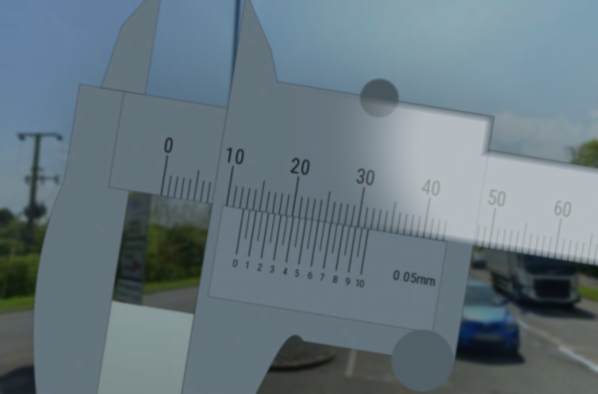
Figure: 12.6mm
